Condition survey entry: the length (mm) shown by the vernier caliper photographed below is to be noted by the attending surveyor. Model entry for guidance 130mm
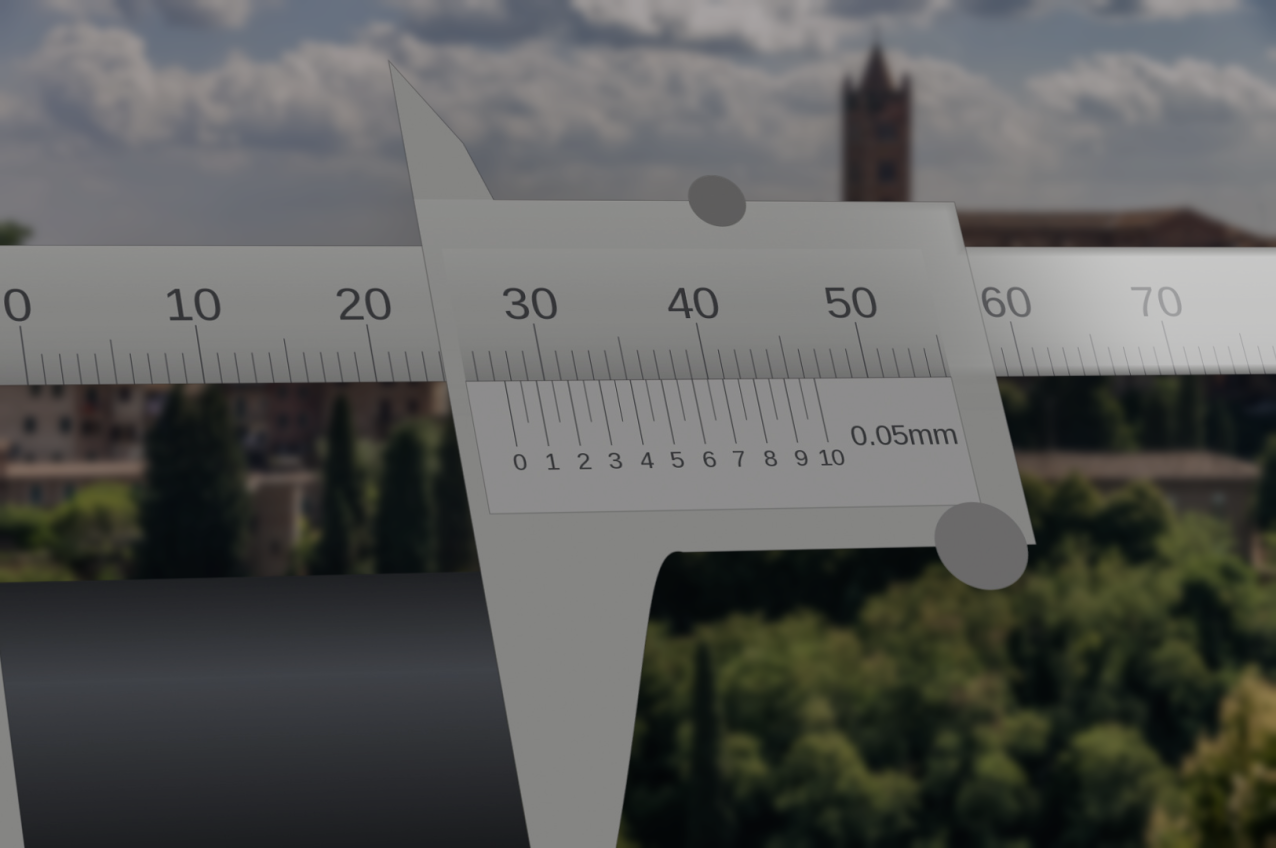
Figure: 27.6mm
